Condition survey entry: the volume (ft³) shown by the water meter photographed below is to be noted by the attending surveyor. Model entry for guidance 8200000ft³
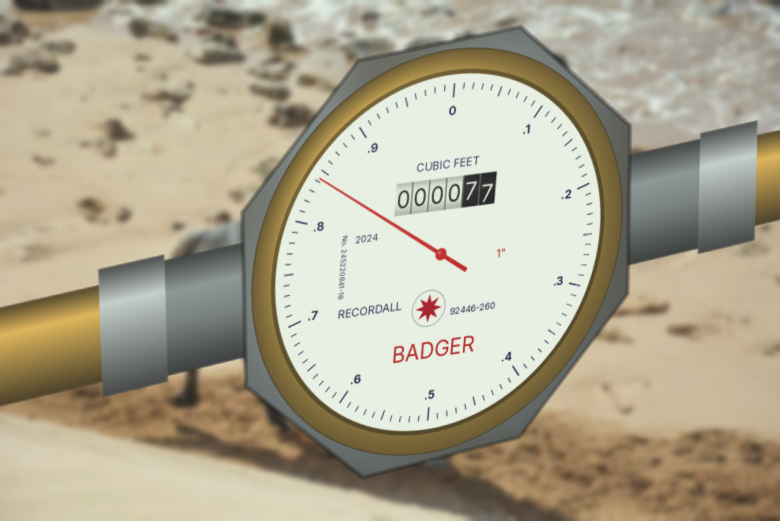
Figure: 76.84ft³
